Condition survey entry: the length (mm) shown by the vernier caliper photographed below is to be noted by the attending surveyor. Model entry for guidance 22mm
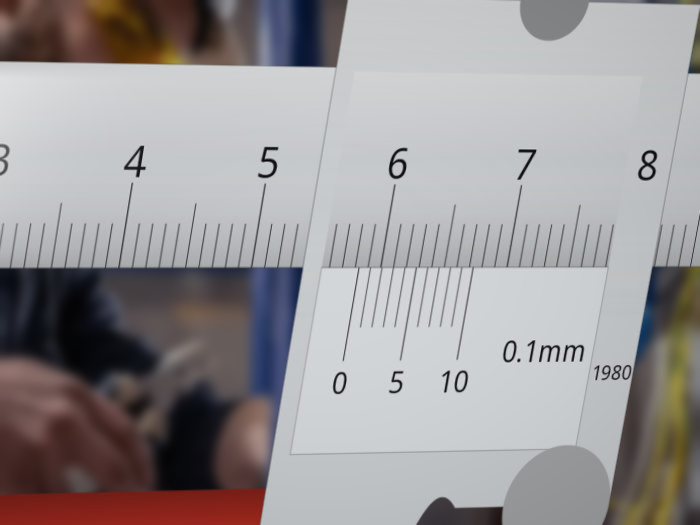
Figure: 58.3mm
